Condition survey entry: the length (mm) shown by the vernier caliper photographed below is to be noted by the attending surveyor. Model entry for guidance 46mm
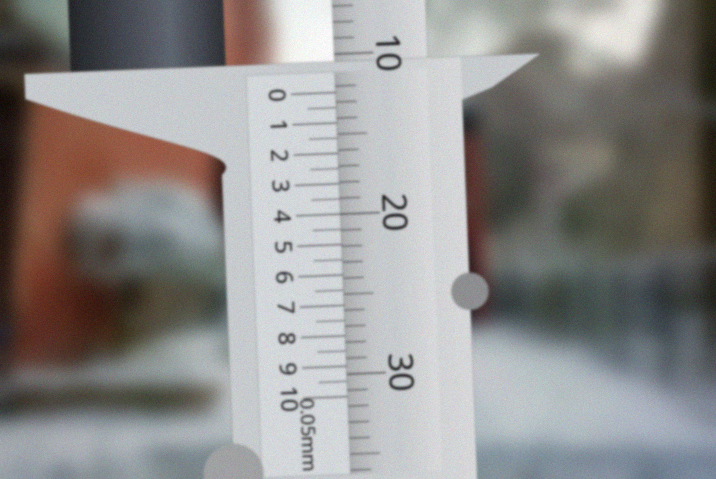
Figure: 12.4mm
